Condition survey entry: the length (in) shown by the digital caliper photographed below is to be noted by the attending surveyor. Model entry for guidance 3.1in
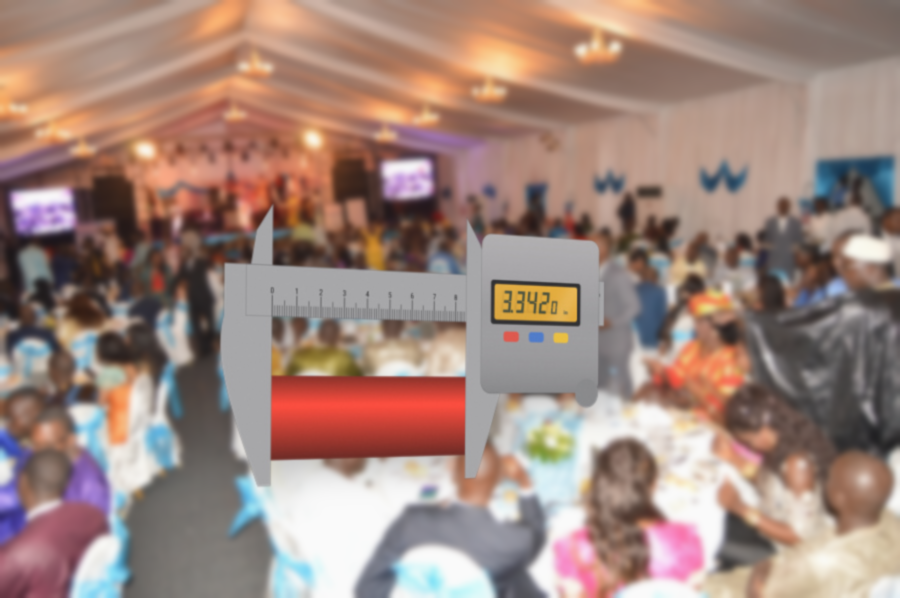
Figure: 3.3420in
